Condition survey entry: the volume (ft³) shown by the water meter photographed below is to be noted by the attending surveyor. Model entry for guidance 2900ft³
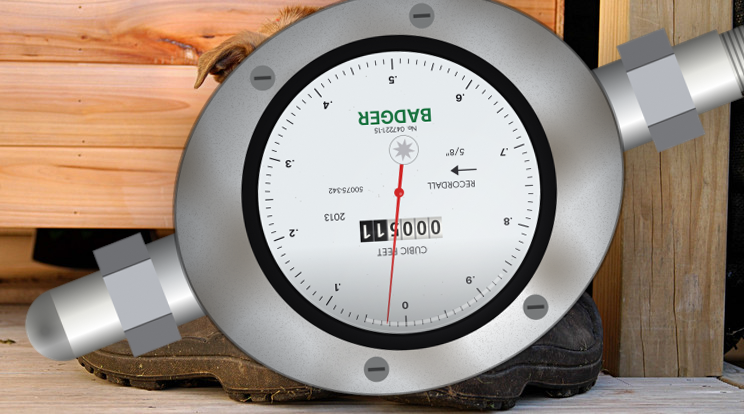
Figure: 511.02ft³
